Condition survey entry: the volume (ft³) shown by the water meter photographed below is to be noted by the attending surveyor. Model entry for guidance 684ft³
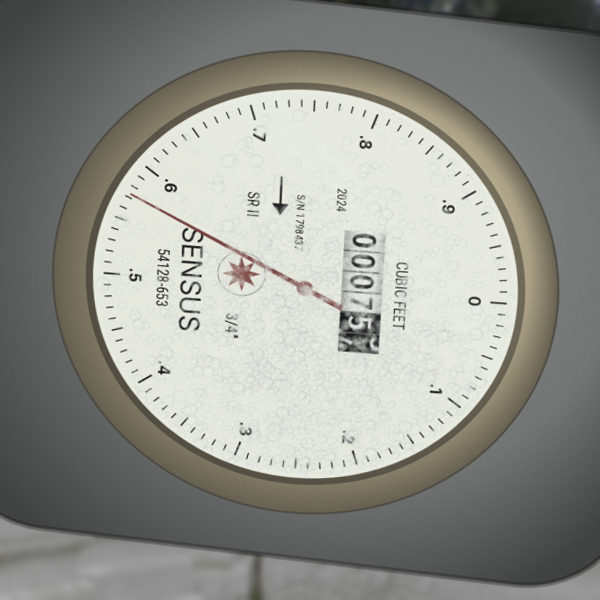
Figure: 753.57ft³
